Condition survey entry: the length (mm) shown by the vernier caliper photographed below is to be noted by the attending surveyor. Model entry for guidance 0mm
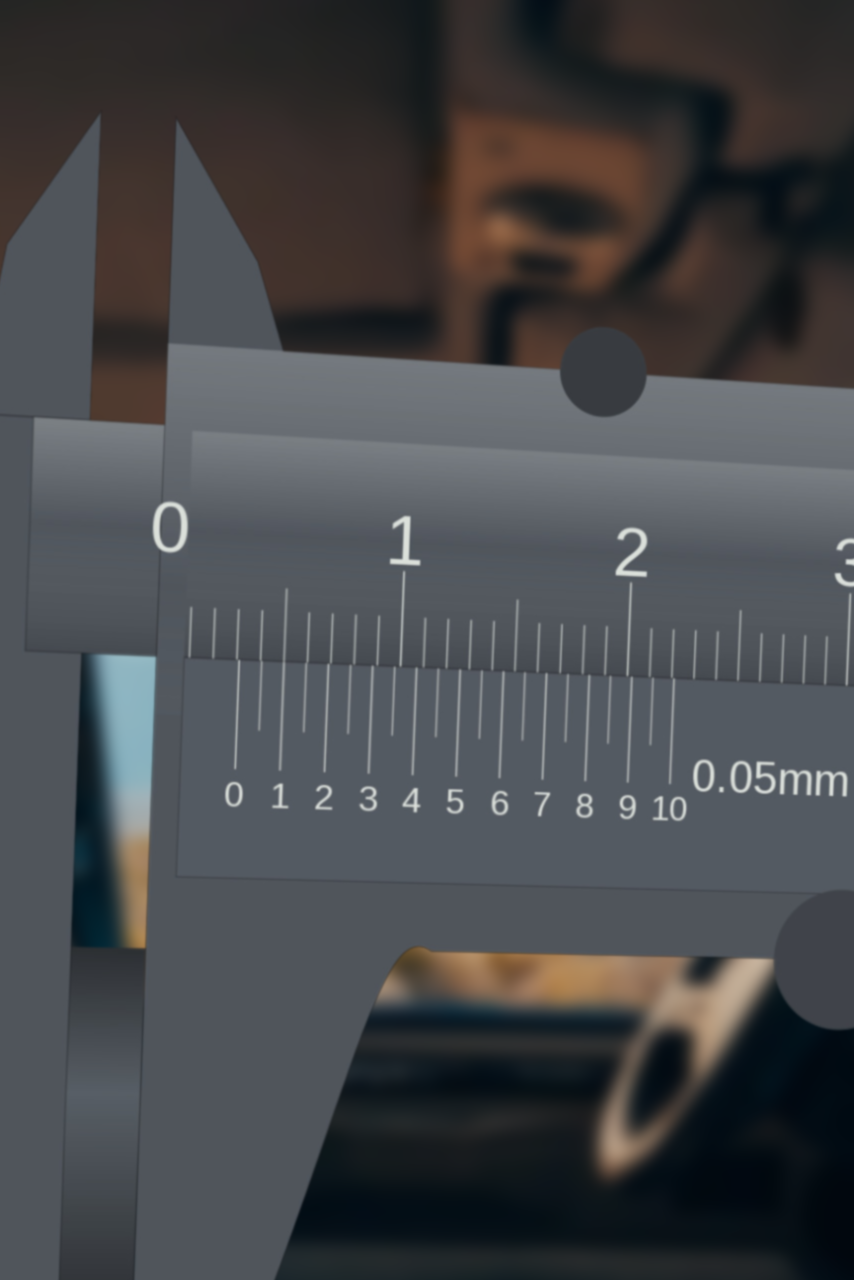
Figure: 3.1mm
